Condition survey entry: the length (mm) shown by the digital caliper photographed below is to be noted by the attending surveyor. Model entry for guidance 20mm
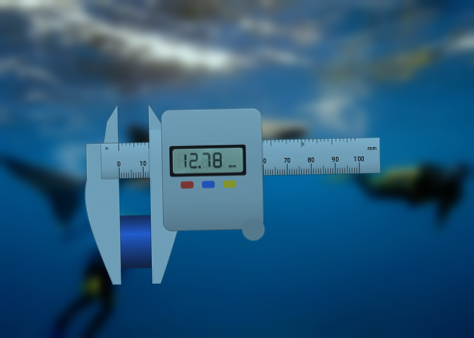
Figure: 12.78mm
